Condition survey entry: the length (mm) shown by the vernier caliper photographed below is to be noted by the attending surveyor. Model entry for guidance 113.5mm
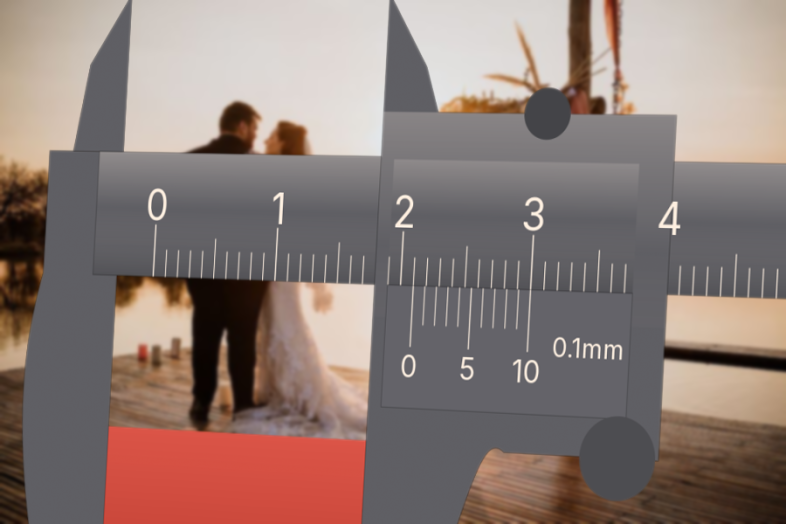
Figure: 21.0mm
